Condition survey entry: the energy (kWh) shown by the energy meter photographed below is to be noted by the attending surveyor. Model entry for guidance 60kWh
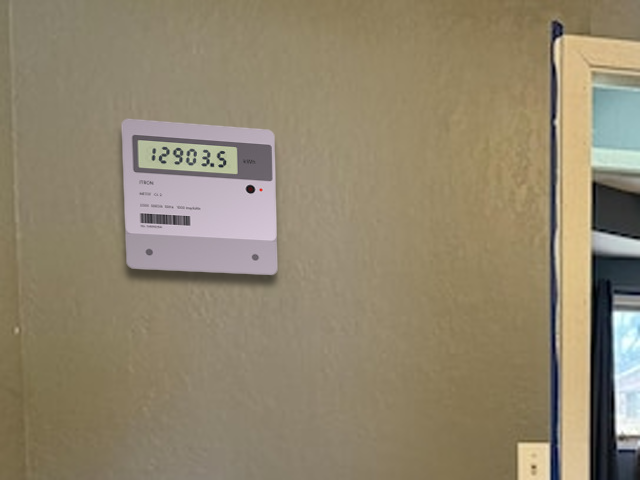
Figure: 12903.5kWh
